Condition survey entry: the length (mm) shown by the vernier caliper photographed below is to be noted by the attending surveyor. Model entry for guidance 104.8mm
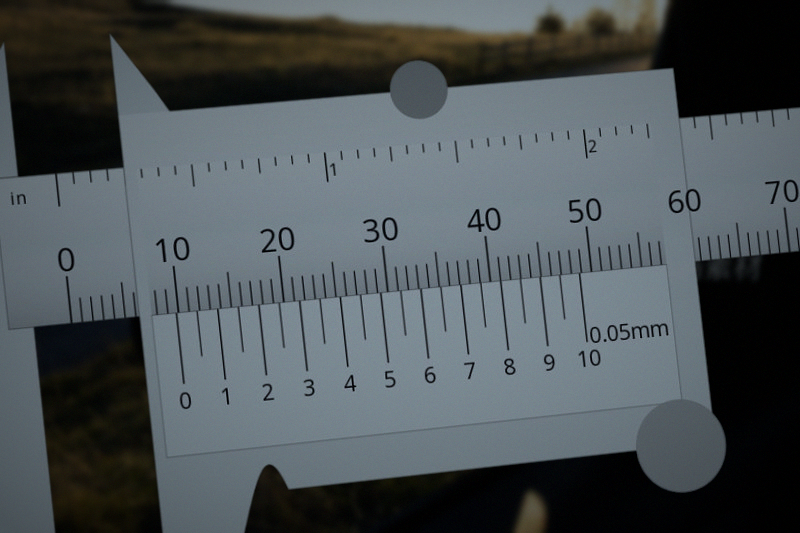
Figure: 9.8mm
